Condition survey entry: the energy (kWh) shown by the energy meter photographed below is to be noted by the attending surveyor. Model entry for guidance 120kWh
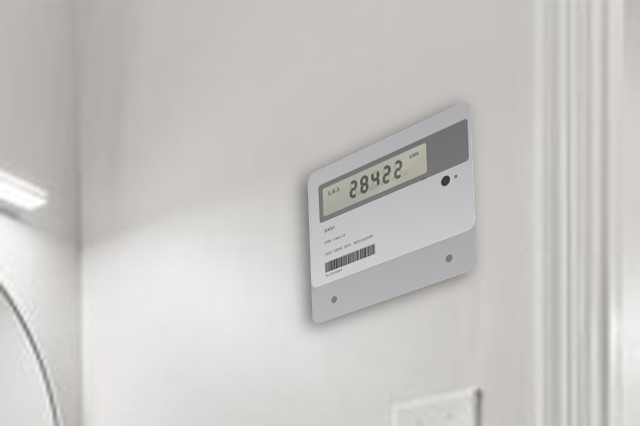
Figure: 28422kWh
